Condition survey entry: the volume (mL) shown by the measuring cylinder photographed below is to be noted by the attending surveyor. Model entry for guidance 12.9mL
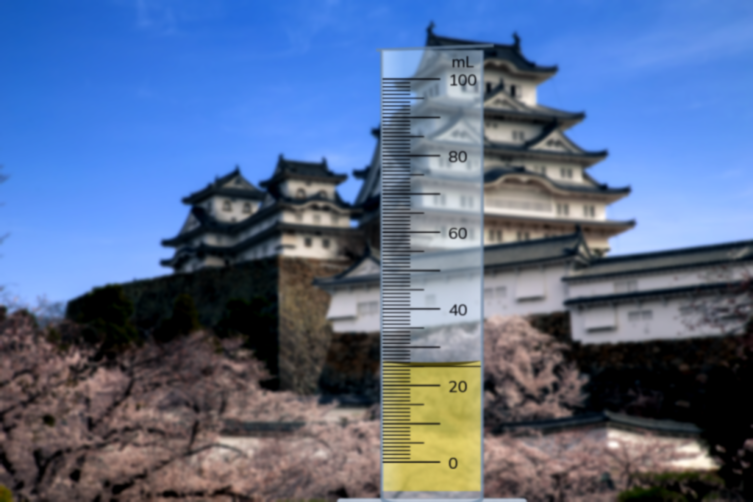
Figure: 25mL
